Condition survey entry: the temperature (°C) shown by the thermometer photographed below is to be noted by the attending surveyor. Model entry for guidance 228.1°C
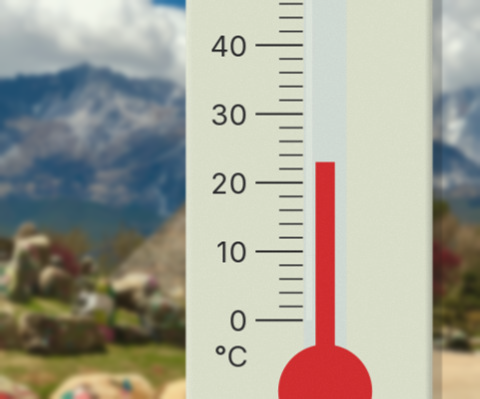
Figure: 23°C
